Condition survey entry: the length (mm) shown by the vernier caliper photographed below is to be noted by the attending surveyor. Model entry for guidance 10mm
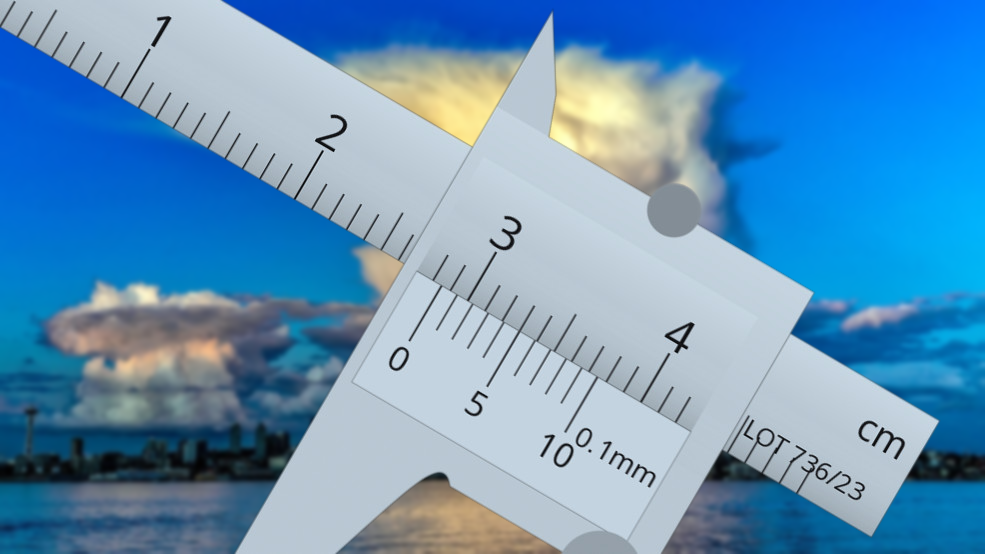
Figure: 28.5mm
